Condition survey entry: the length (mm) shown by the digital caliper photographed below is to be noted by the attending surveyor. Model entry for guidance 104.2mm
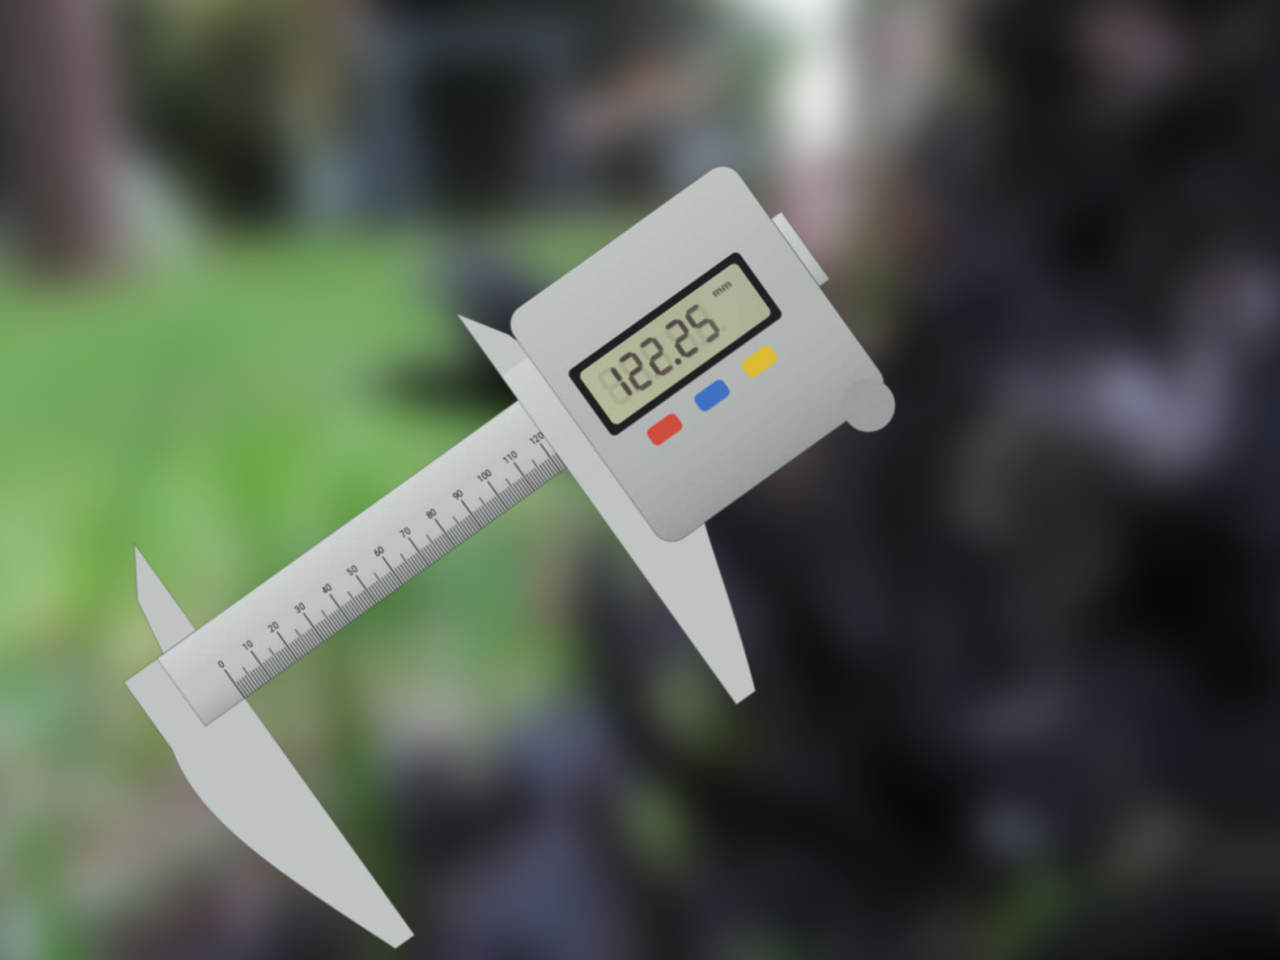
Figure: 122.25mm
